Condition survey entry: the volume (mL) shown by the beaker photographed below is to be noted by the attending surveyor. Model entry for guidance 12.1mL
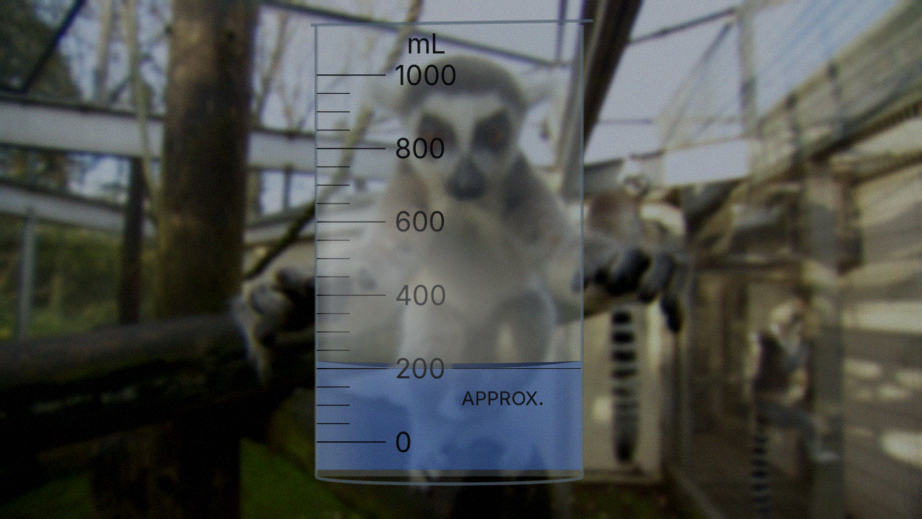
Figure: 200mL
